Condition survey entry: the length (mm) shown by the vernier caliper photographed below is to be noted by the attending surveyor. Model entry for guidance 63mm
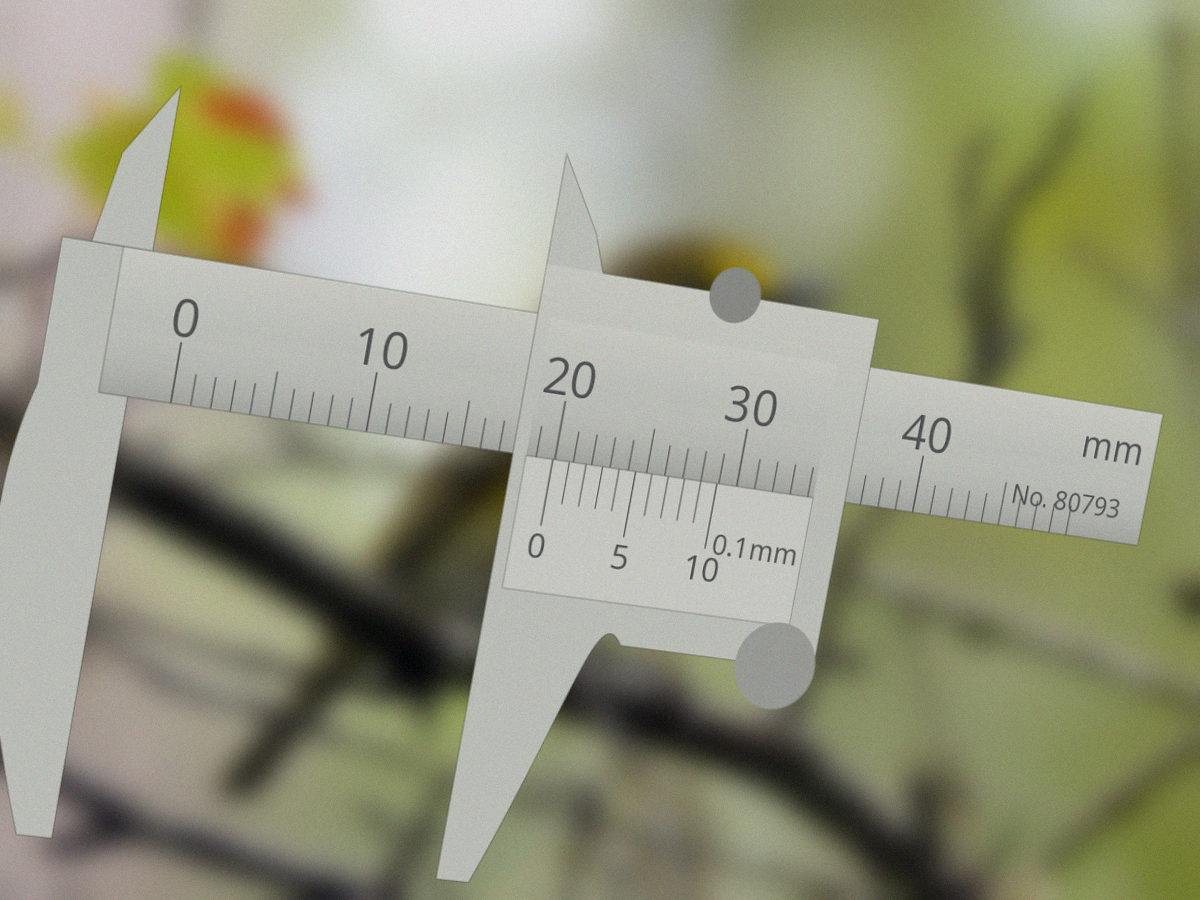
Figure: 19.9mm
